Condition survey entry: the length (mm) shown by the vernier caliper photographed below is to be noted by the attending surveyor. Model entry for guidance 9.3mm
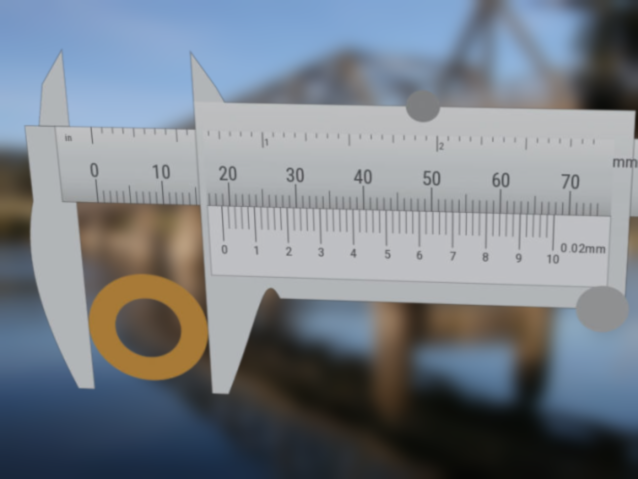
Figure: 18.8mm
